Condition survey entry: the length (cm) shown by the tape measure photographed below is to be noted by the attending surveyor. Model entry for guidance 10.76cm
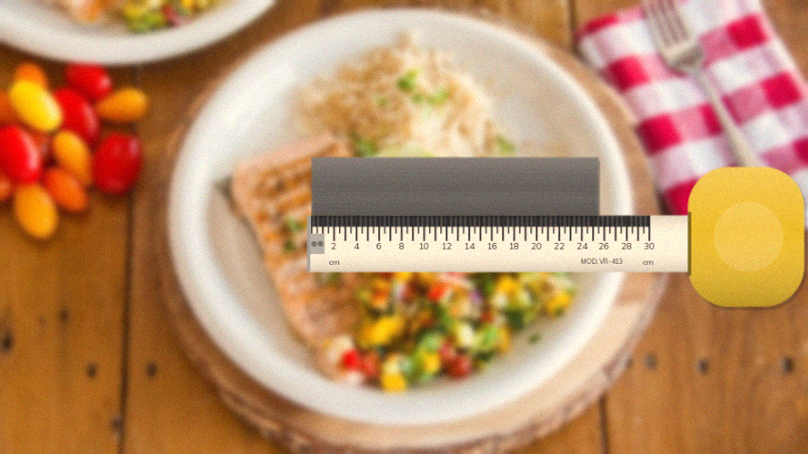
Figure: 25.5cm
